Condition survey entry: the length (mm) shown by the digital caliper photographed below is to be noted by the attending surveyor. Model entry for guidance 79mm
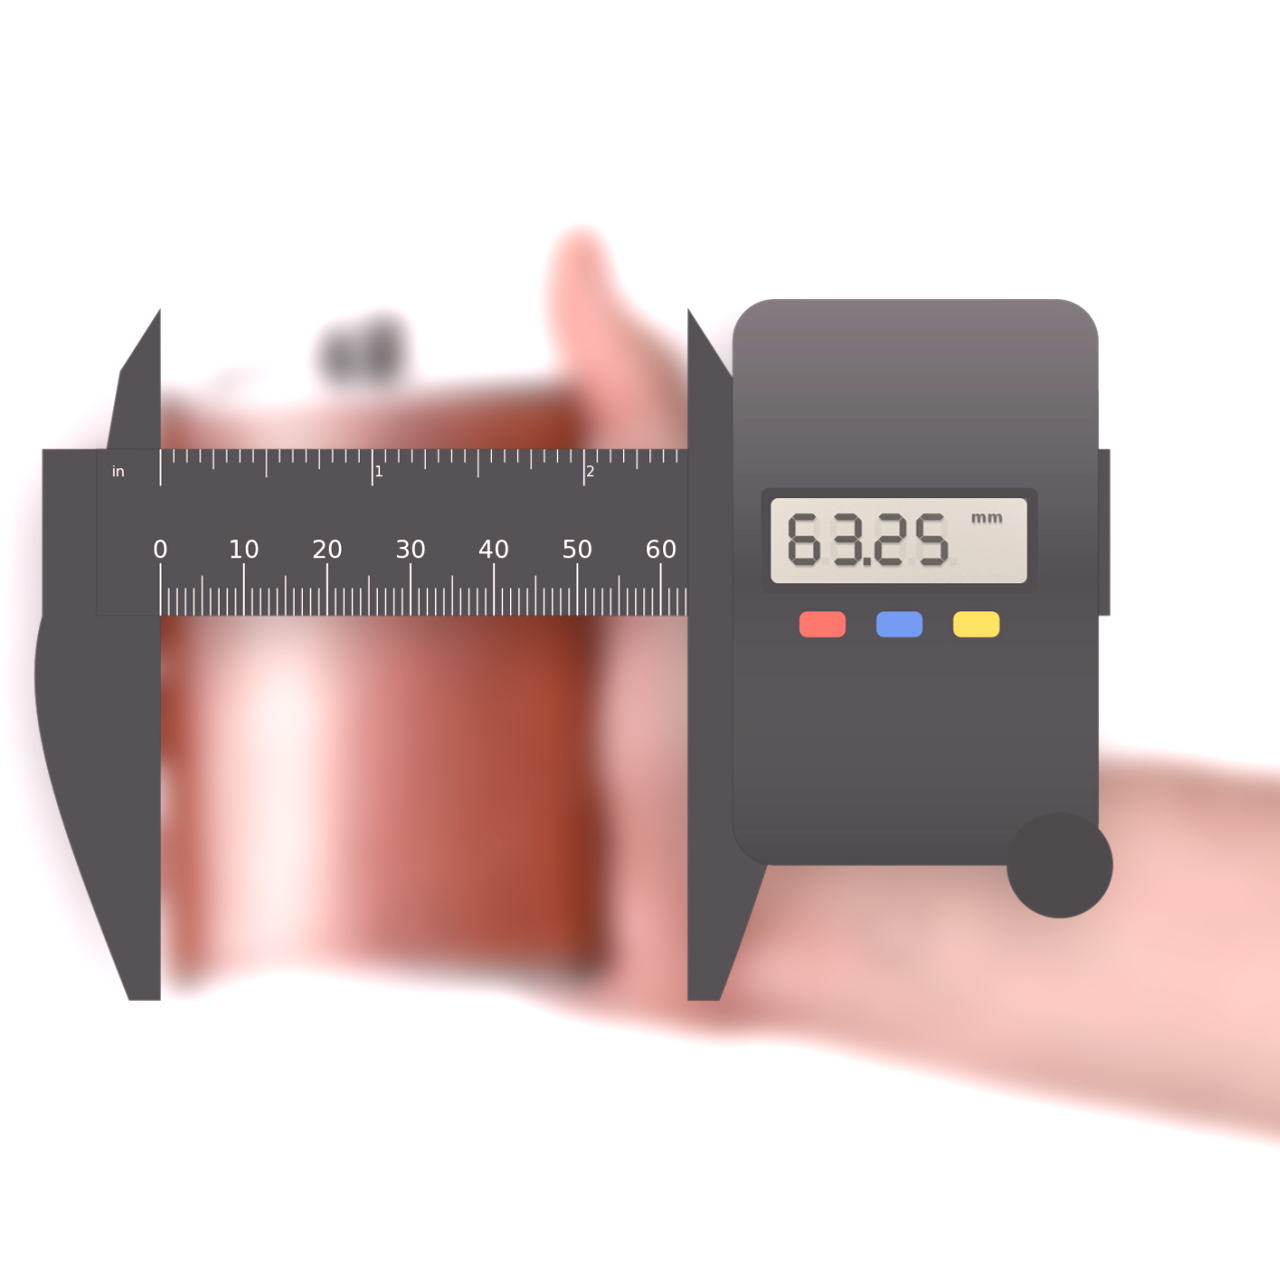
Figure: 63.25mm
